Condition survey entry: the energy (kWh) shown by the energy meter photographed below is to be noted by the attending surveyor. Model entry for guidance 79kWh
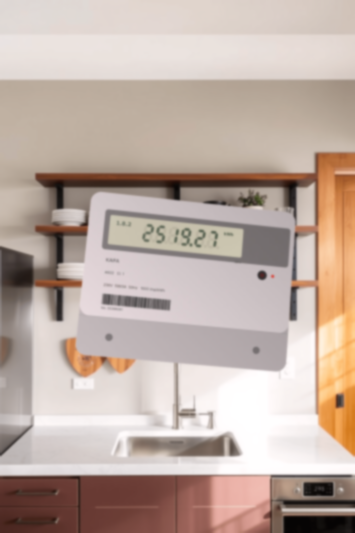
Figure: 2519.27kWh
